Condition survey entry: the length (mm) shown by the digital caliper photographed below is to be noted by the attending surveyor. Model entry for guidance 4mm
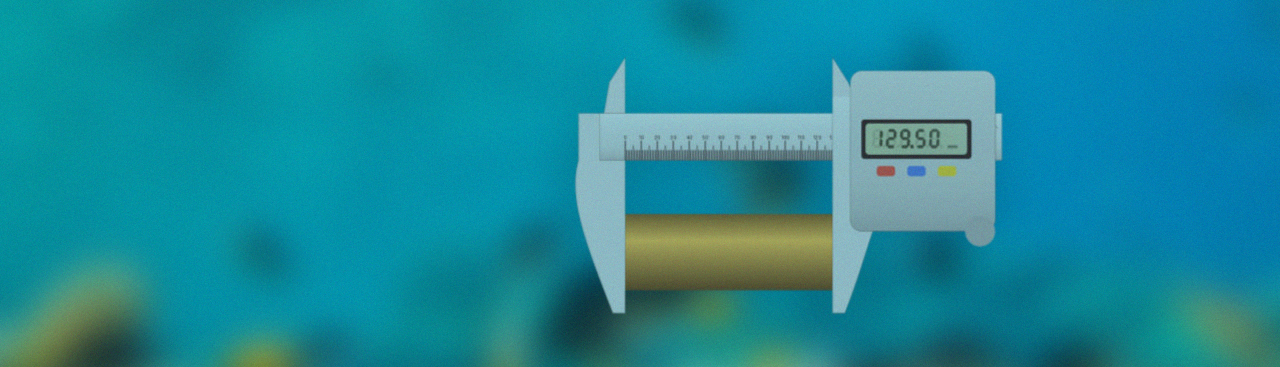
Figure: 129.50mm
